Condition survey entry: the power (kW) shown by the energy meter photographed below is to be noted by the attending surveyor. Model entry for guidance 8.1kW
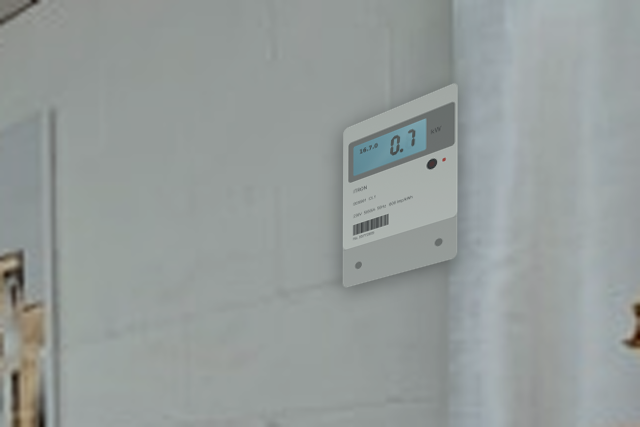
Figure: 0.7kW
